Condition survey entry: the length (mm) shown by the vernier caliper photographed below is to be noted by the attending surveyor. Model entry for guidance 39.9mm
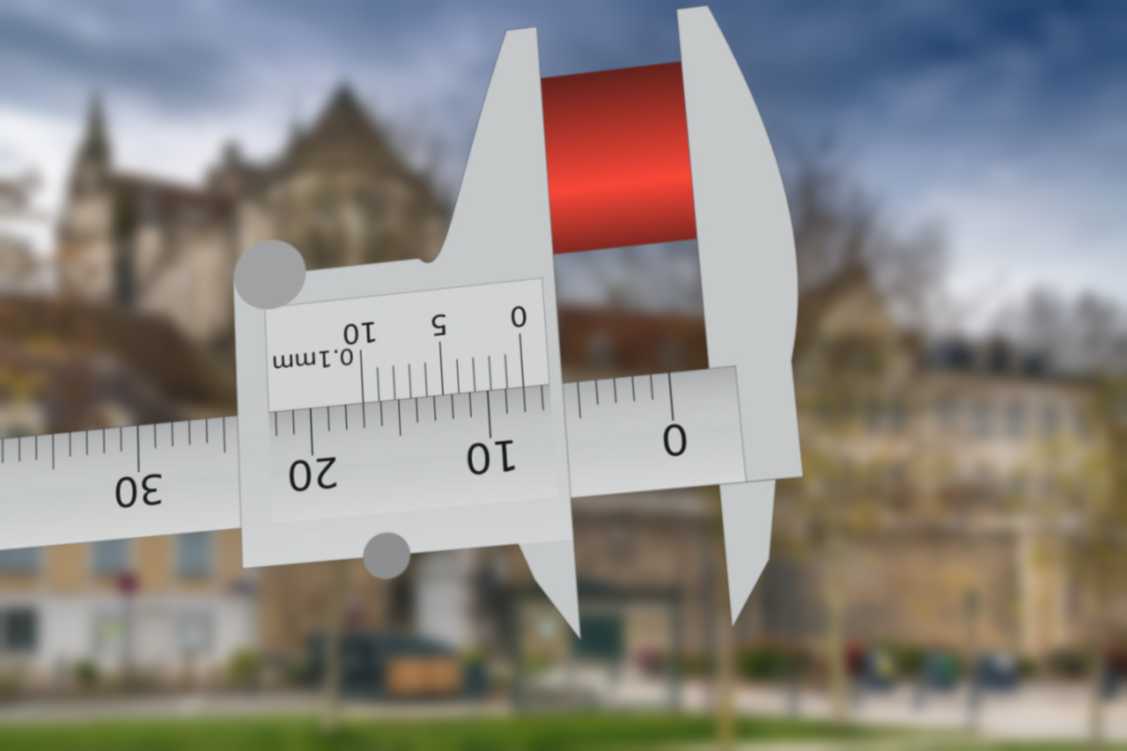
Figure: 8.0mm
